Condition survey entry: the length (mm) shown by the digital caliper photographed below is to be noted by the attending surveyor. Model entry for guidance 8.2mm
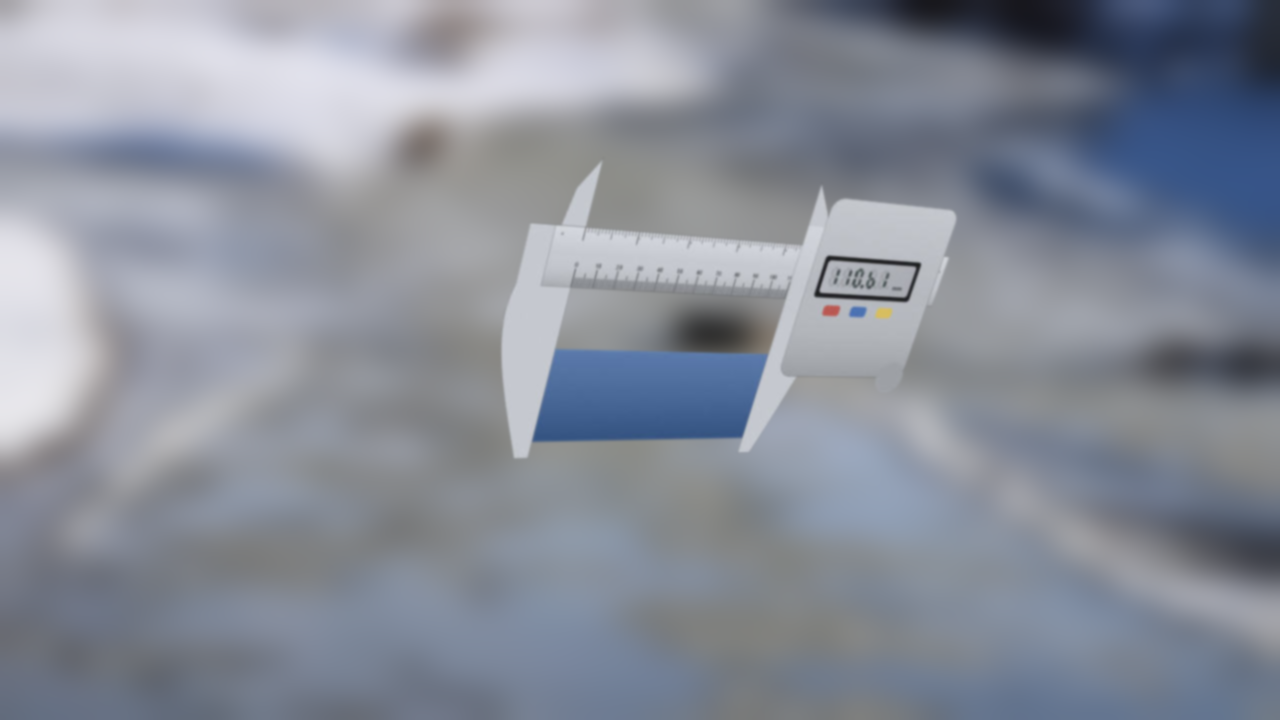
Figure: 110.61mm
